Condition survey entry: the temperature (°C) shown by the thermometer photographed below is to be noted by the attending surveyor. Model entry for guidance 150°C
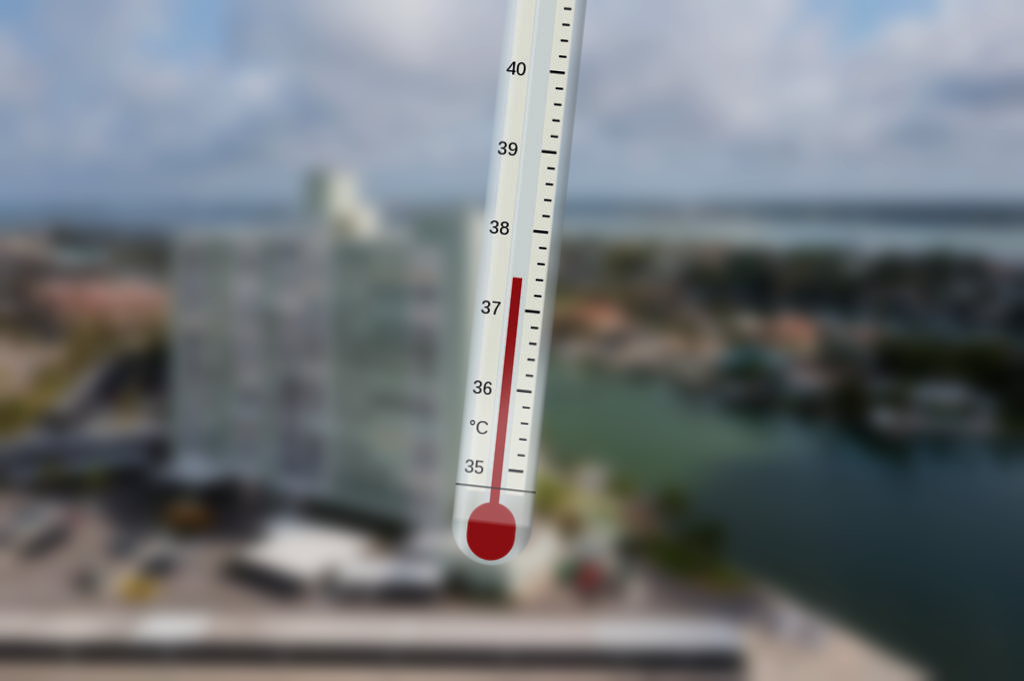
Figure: 37.4°C
